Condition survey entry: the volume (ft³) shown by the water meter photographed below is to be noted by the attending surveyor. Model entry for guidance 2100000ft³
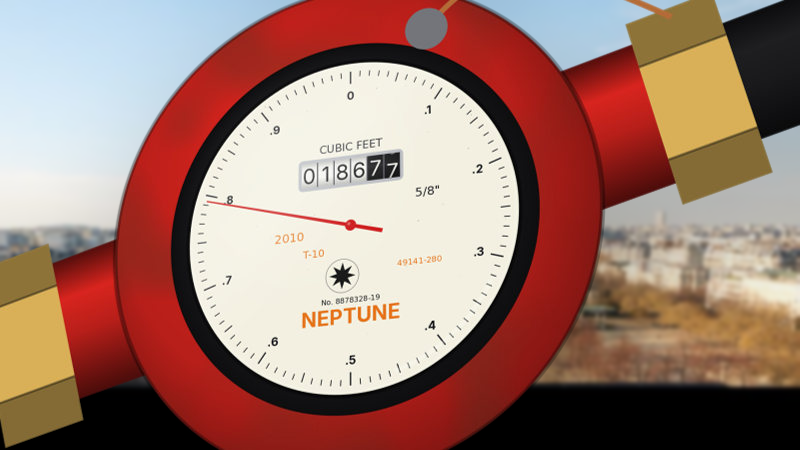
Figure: 18676.79ft³
